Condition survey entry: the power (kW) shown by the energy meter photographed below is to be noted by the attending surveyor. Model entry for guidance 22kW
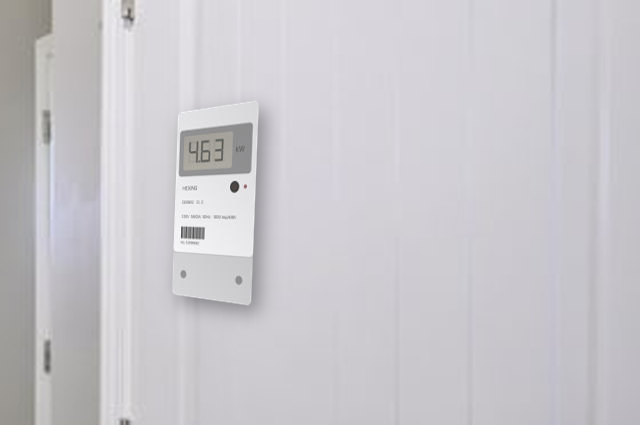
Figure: 4.63kW
